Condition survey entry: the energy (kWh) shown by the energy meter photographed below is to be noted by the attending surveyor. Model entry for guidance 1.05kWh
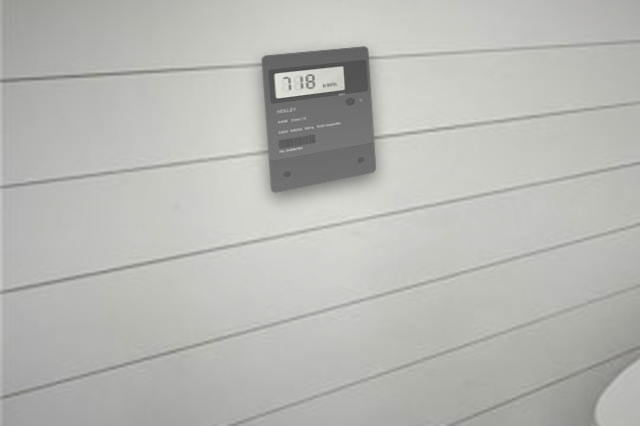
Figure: 718kWh
